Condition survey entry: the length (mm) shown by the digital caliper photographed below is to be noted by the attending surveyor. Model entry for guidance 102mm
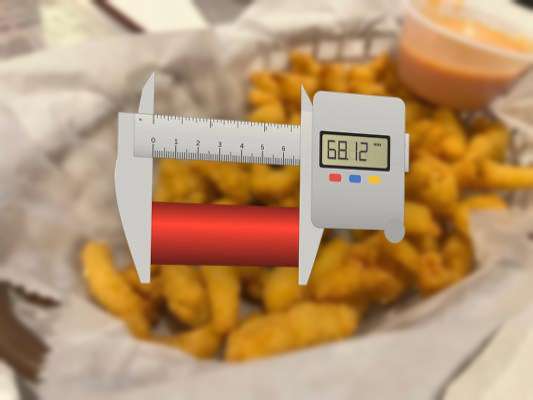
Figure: 68.12mm
